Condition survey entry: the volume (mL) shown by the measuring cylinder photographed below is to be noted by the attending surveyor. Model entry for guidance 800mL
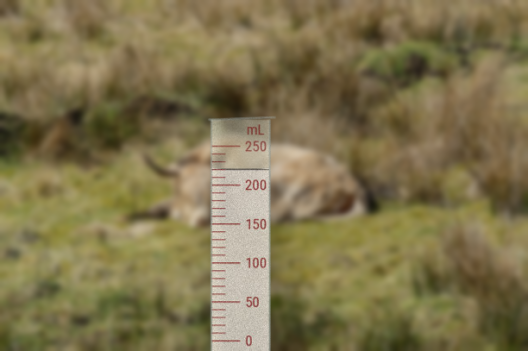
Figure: 220mL
